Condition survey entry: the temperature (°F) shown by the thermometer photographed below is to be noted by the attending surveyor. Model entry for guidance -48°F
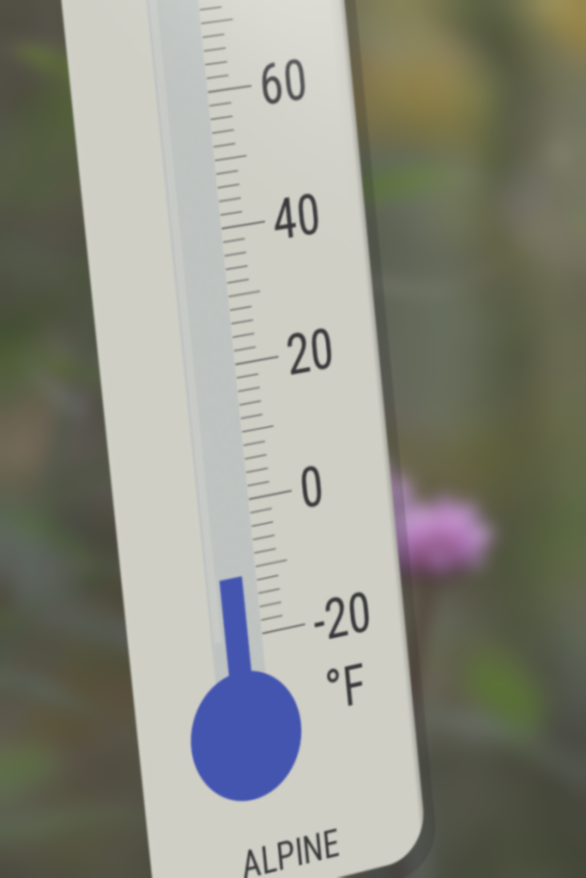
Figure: -11°F
